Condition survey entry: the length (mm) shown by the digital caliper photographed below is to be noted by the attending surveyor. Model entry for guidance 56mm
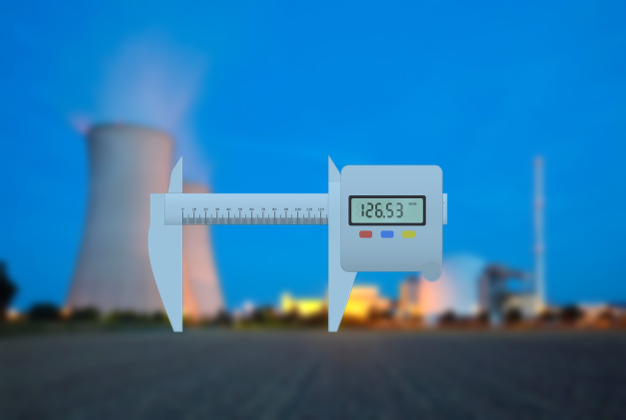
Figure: 126.53mm
